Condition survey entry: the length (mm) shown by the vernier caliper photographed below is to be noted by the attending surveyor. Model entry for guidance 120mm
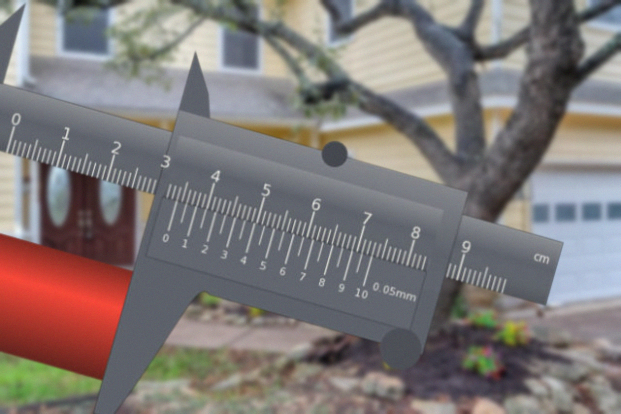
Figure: 34.0mm
